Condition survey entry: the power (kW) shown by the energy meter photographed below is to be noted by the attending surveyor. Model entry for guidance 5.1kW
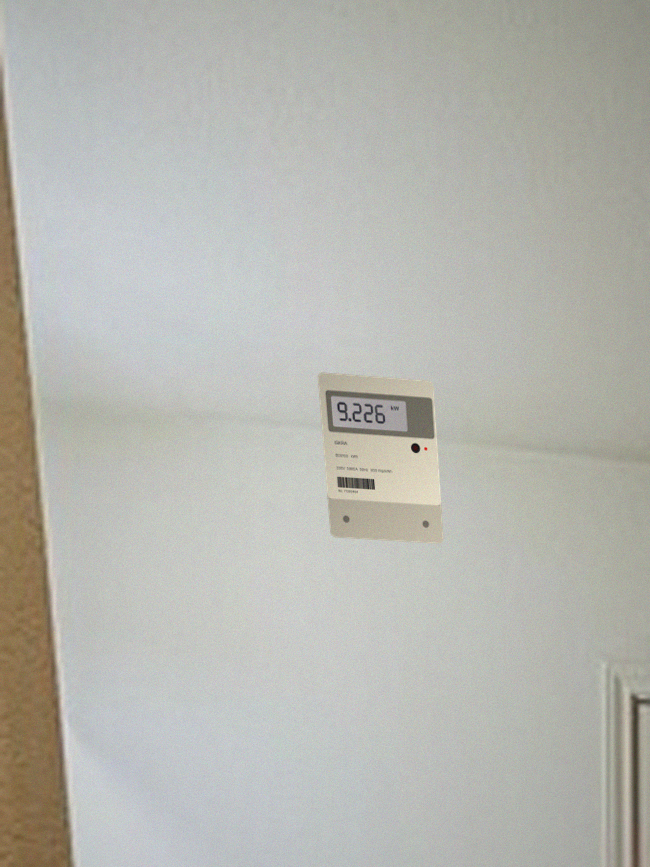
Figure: 9.226kW
